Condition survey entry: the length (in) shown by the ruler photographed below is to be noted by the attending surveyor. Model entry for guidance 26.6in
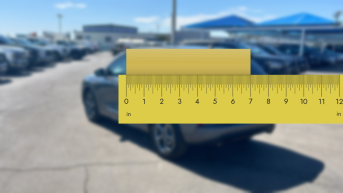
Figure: 7in
